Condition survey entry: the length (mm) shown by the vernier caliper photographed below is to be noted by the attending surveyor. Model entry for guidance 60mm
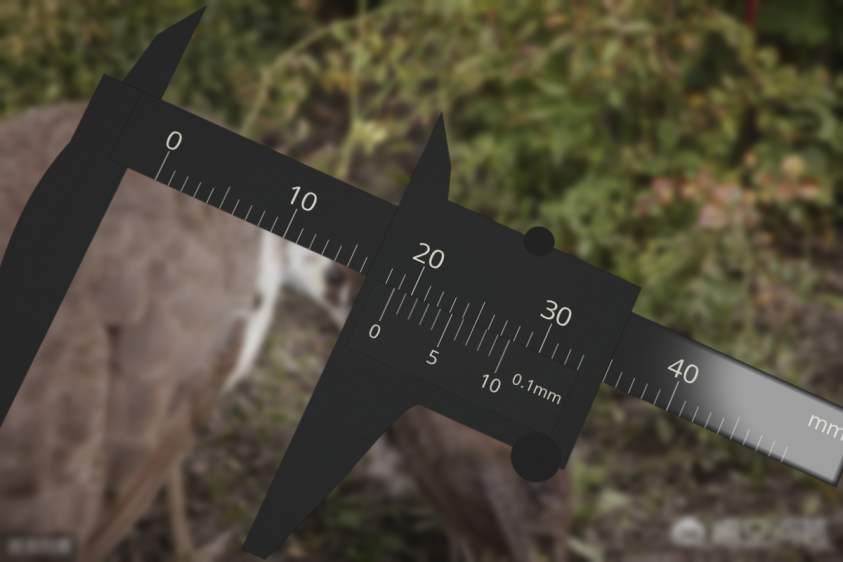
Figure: 18.7mm
